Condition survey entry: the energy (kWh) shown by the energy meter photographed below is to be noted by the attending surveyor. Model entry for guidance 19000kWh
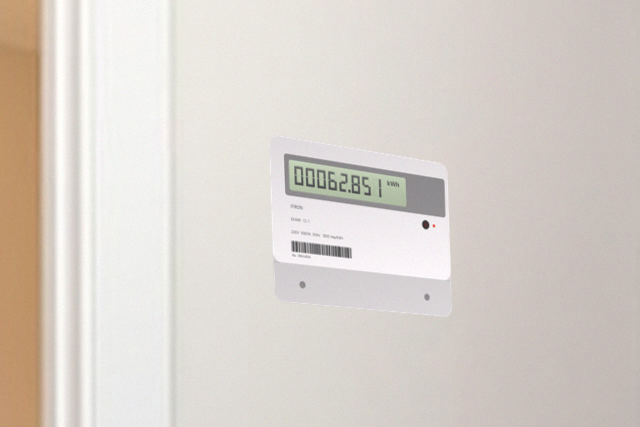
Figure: 62.851kWh
